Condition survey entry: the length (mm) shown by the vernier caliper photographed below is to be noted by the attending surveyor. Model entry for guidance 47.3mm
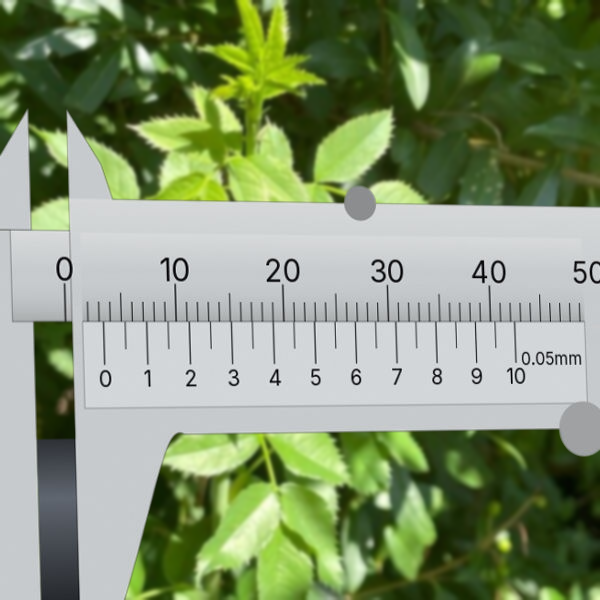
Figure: 3.4mm
